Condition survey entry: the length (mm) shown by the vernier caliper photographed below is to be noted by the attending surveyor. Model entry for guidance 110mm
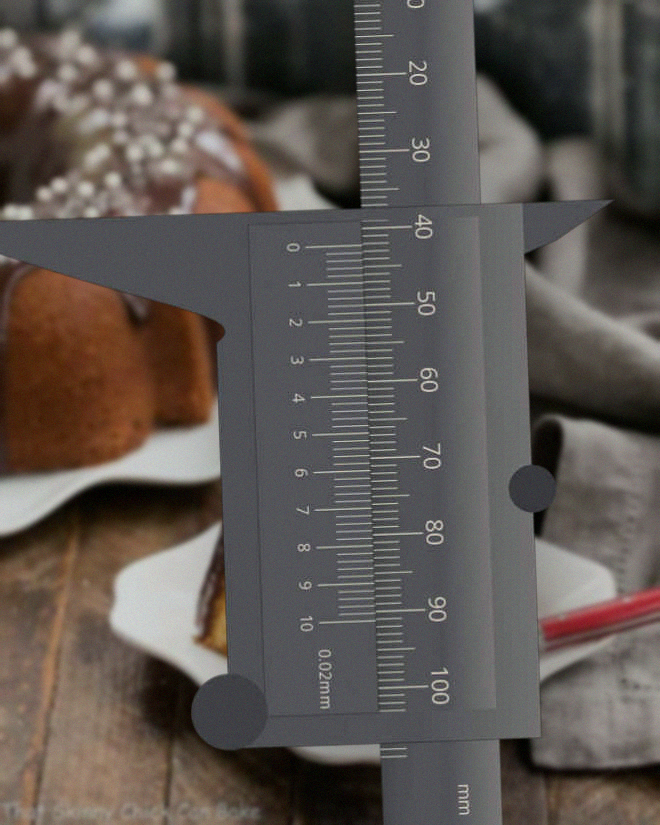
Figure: 42.2mm
